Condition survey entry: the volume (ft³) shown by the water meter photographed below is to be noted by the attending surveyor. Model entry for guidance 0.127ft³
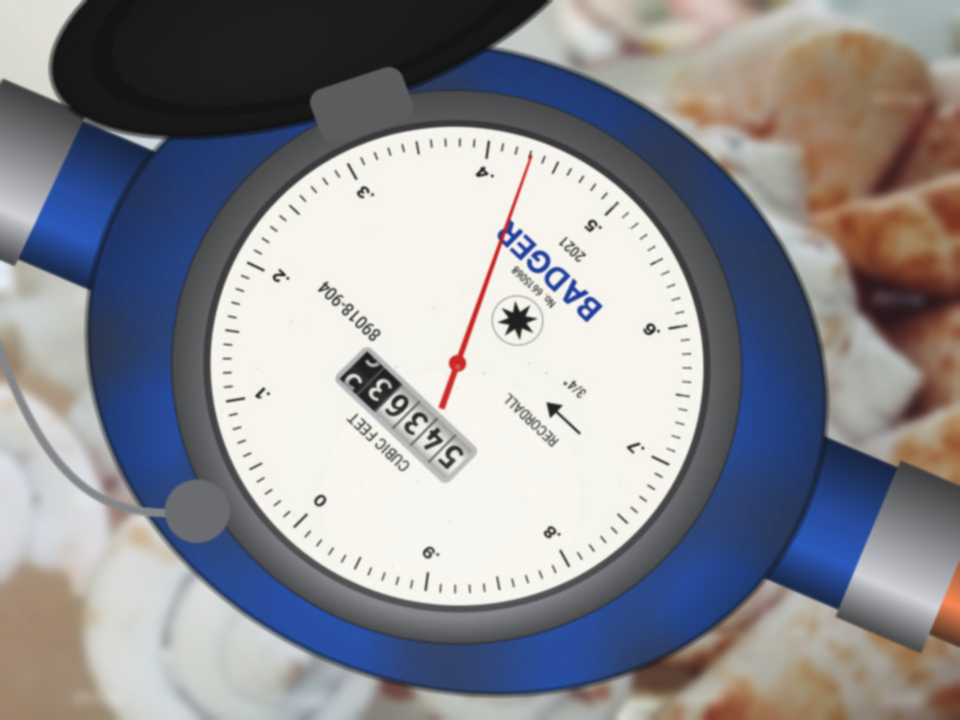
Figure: 543635.43ft³
